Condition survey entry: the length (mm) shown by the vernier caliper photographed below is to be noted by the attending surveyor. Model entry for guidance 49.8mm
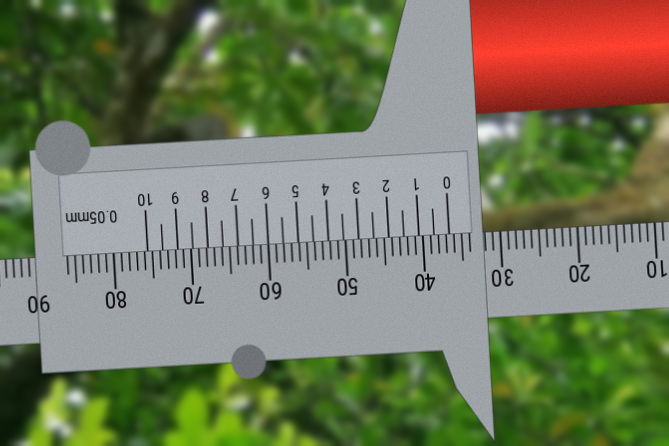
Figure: 36.6mm
